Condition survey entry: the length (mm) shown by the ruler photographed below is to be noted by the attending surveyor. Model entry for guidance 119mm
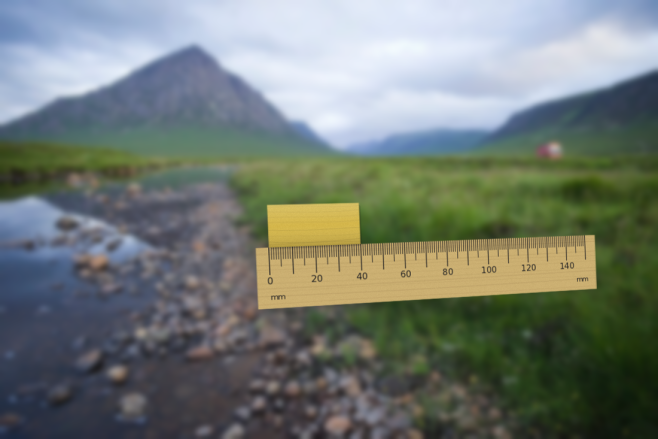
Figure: 40mm
